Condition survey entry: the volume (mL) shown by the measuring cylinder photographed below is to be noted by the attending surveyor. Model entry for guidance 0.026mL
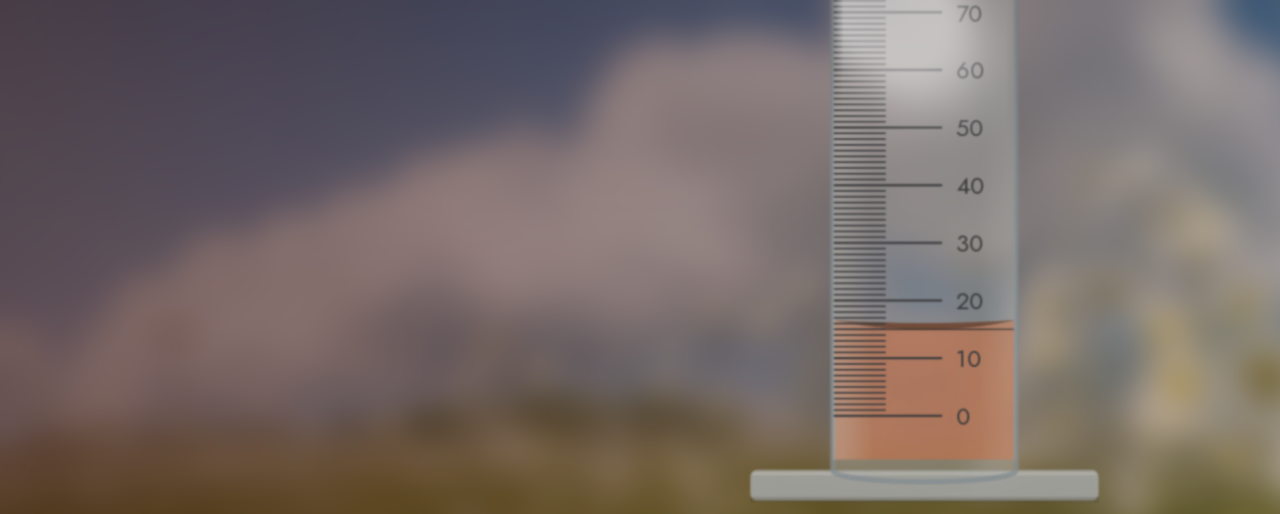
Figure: 15mL
